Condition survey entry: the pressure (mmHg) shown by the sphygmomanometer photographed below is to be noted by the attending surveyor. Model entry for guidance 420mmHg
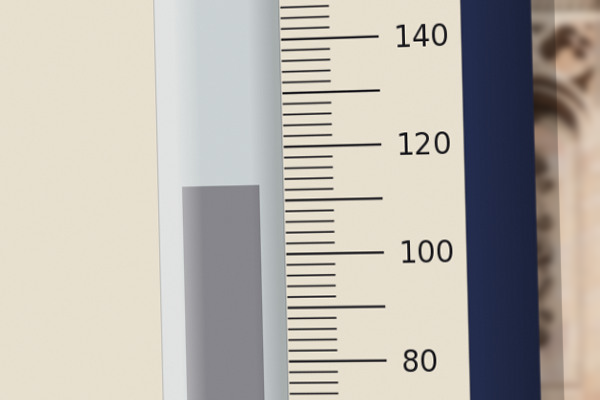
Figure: 113mmHg
